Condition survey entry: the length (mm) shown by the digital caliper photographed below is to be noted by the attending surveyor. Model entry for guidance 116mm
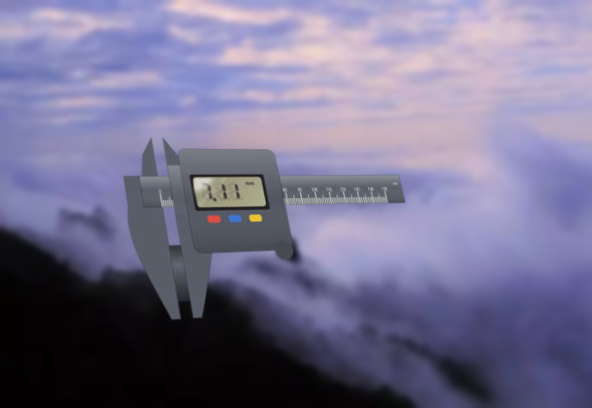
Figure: 7.11mm
